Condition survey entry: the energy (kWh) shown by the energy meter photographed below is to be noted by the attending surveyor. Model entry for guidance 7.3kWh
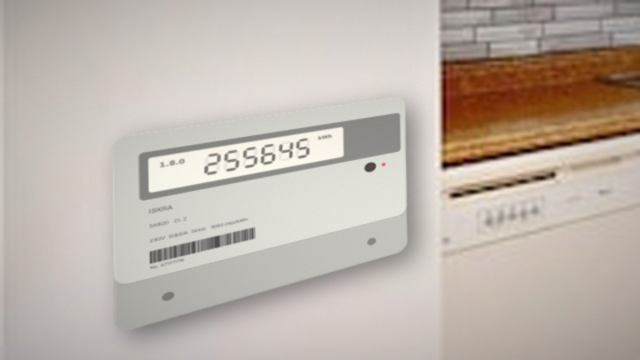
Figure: 255645kWh
